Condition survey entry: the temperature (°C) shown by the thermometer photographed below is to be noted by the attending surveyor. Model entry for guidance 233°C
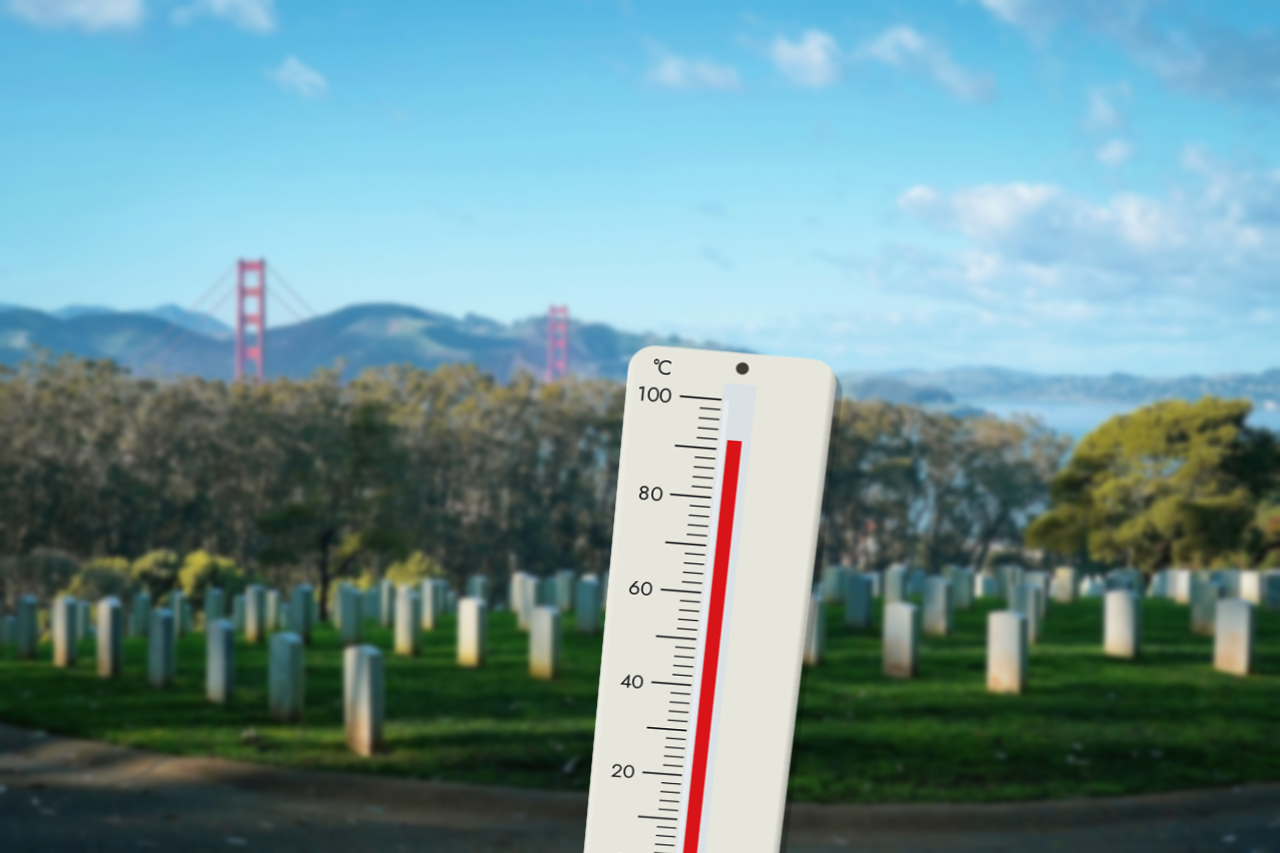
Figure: 92°C
